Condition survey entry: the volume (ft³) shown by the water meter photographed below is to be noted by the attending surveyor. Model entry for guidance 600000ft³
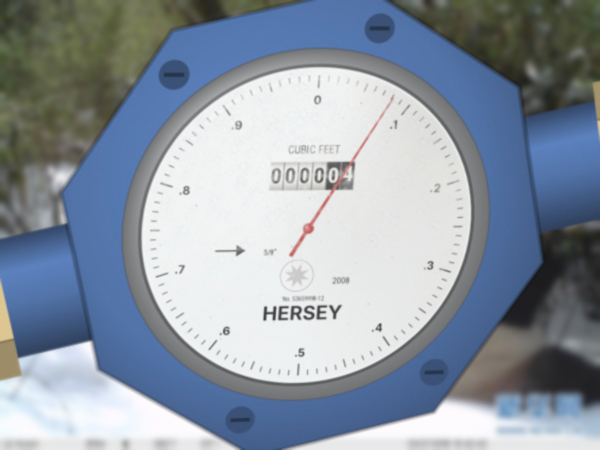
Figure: 4.08ft³
